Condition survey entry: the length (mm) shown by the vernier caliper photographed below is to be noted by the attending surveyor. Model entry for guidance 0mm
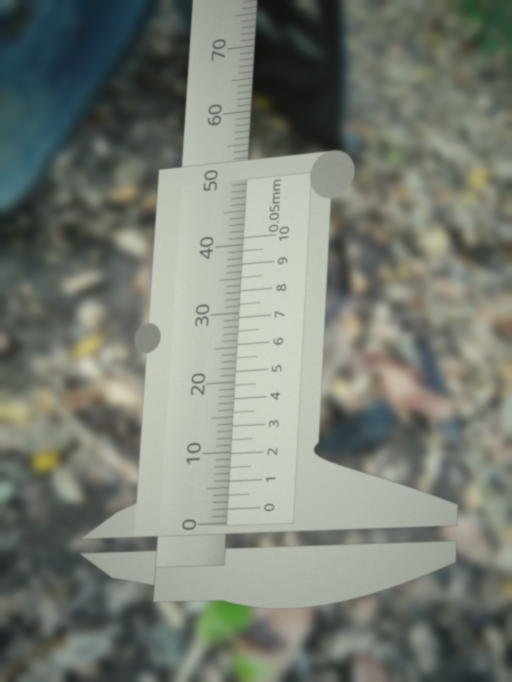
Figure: 2.0mm
